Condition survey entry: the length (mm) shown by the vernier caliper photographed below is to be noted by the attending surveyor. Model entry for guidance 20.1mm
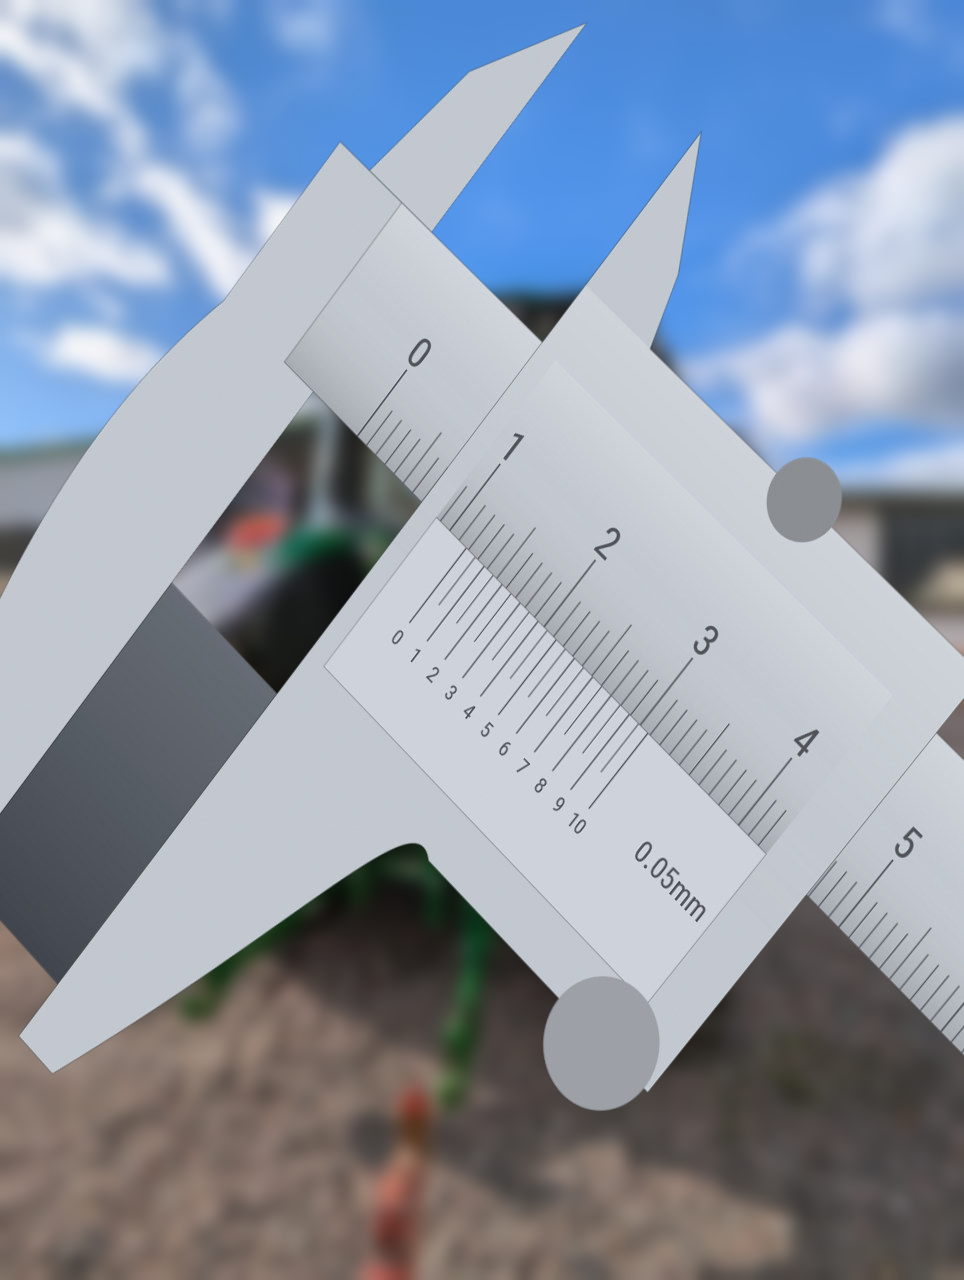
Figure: 11.8mm
